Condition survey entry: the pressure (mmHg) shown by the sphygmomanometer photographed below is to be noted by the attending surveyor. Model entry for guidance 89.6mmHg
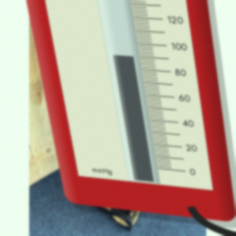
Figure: 90mmHg
